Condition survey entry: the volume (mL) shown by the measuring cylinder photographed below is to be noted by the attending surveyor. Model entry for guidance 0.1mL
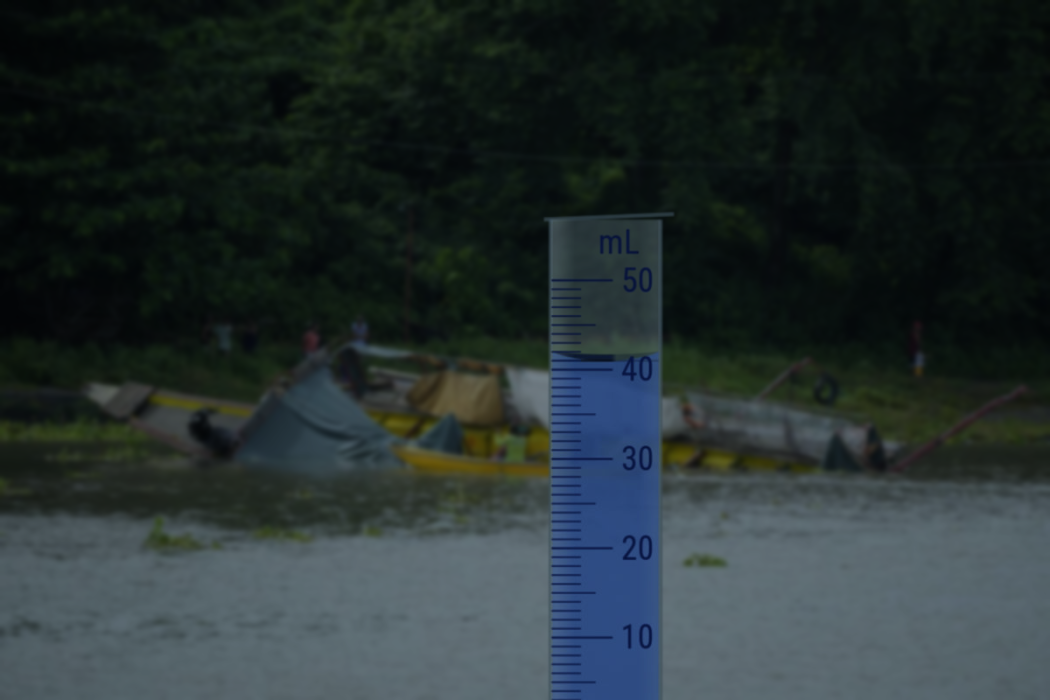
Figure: 41mL
